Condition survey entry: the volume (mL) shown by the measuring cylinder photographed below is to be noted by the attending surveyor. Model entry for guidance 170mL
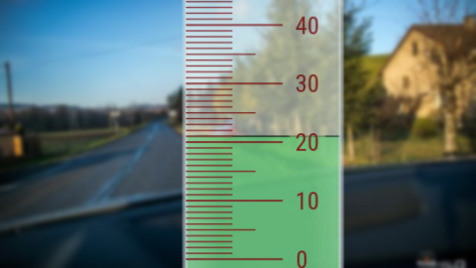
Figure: 21mL
